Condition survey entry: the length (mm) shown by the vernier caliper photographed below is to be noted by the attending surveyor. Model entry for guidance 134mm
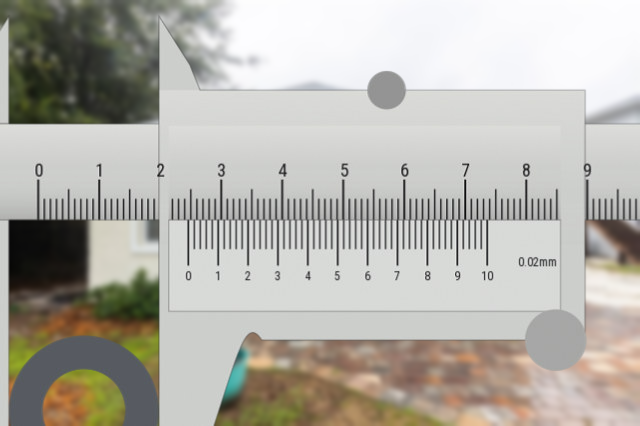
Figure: 24.6mm
